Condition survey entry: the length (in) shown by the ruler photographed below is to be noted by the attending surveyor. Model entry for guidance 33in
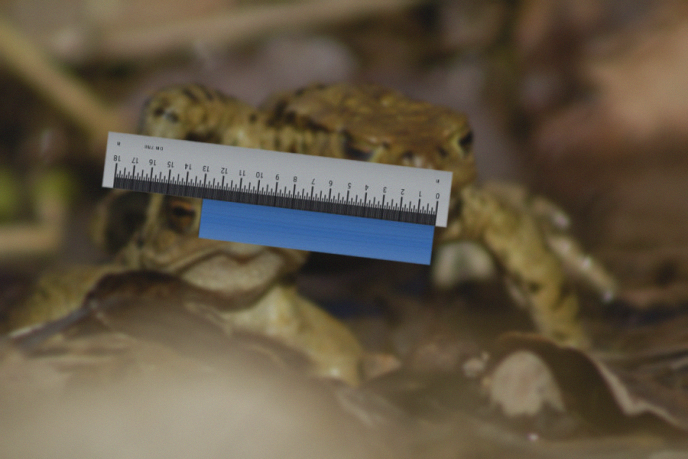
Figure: 13in
